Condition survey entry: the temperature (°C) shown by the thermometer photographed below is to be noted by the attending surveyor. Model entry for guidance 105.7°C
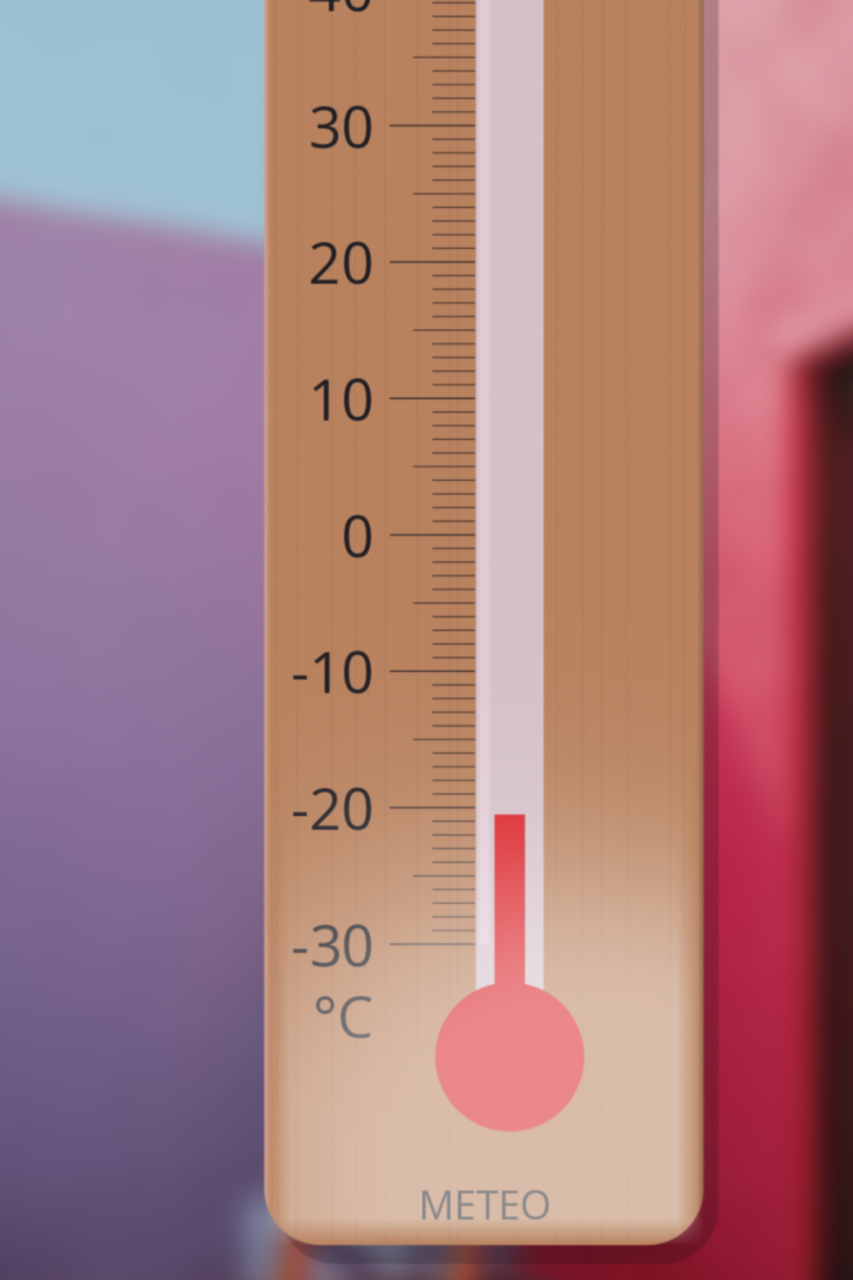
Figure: -20.5°C
